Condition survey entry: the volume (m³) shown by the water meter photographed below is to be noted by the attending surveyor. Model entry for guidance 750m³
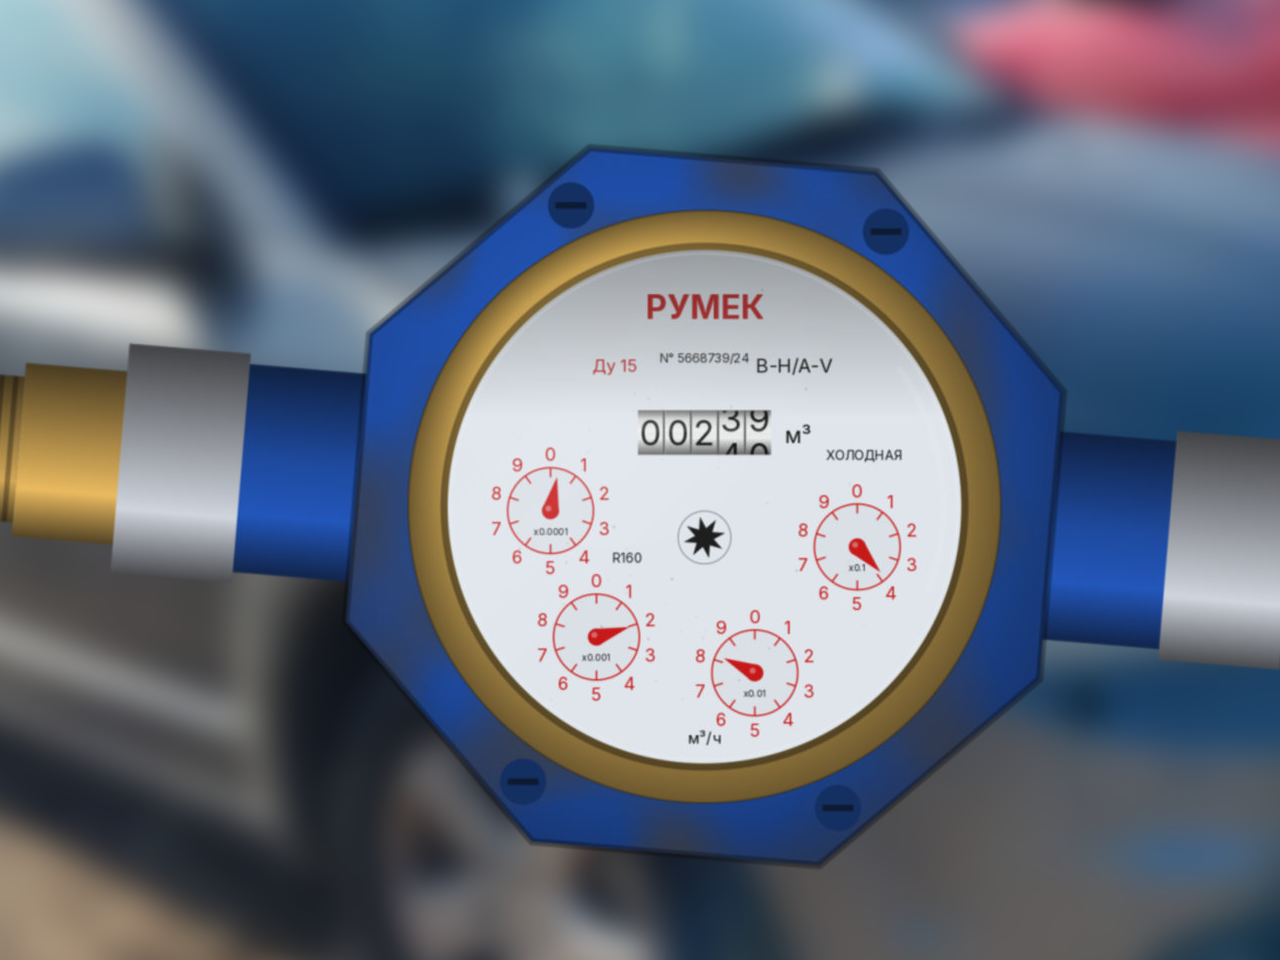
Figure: 239.3820m³
